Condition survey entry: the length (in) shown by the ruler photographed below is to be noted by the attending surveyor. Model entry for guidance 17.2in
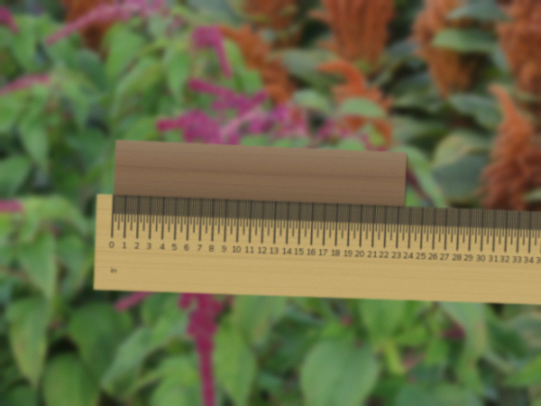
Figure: 23.5in
